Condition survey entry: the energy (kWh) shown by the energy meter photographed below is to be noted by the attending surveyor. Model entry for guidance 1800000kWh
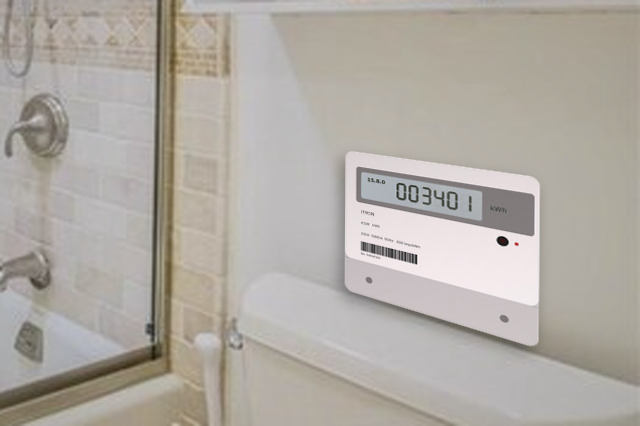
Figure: 3401kWh
